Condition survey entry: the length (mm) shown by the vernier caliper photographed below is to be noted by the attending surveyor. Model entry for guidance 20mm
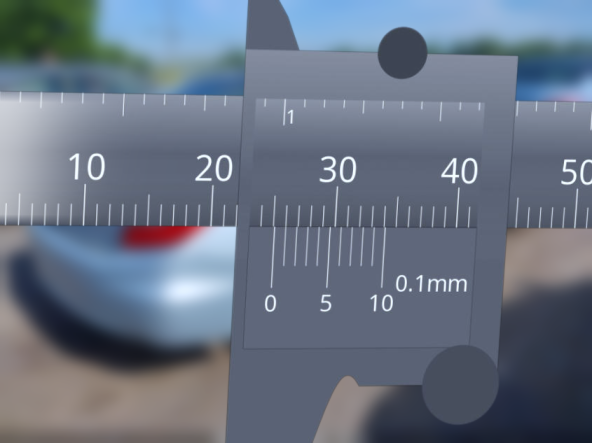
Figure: 25.1mm
